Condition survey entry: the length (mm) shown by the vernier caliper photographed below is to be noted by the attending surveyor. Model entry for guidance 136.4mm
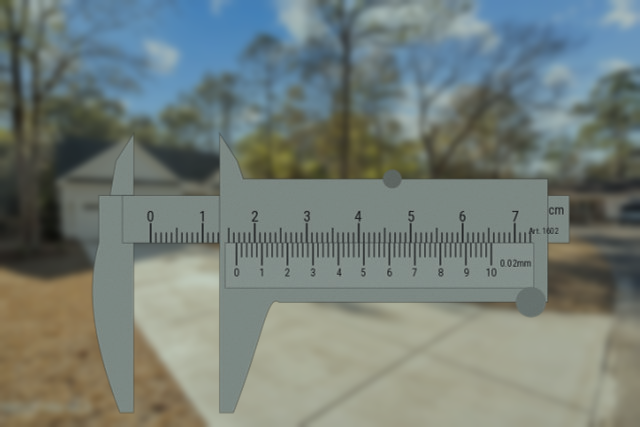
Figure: 16.5mm
